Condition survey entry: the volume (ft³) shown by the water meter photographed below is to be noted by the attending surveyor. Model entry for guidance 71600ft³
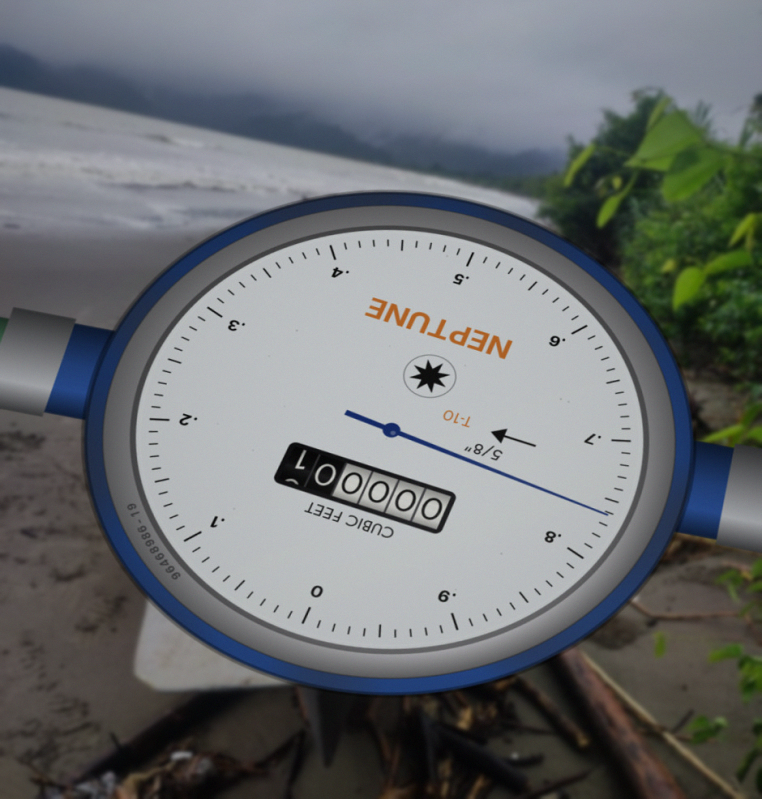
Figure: 0.76ft³
